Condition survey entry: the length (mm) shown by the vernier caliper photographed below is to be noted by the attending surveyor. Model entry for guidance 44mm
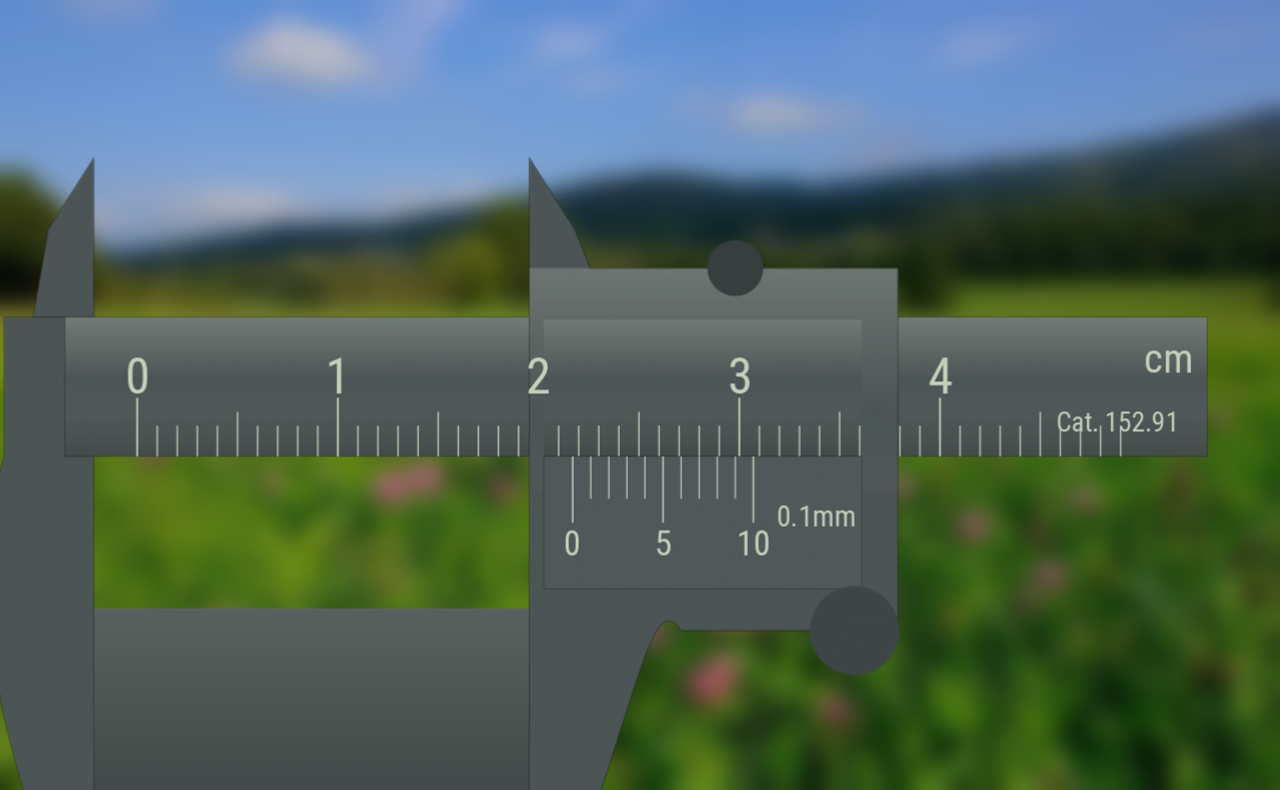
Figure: 21.7mm
